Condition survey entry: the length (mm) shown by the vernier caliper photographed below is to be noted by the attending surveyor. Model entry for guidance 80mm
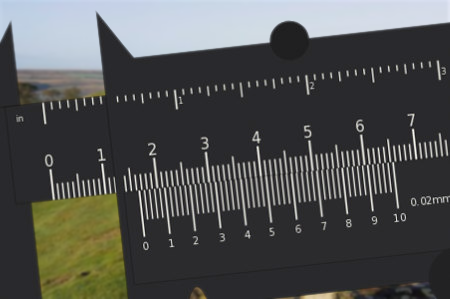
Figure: 16.5mm
